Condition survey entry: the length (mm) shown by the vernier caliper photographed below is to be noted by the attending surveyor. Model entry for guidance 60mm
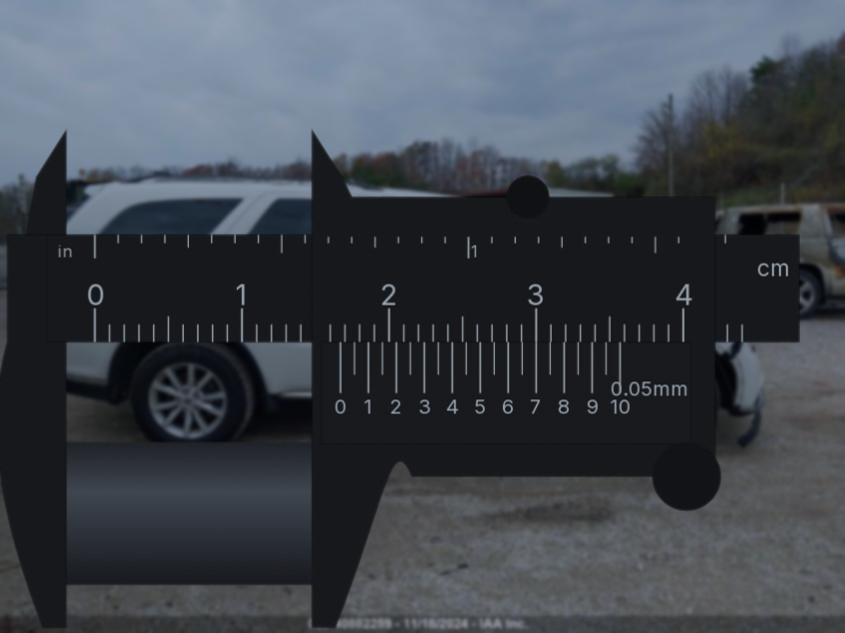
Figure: 16.7mm
